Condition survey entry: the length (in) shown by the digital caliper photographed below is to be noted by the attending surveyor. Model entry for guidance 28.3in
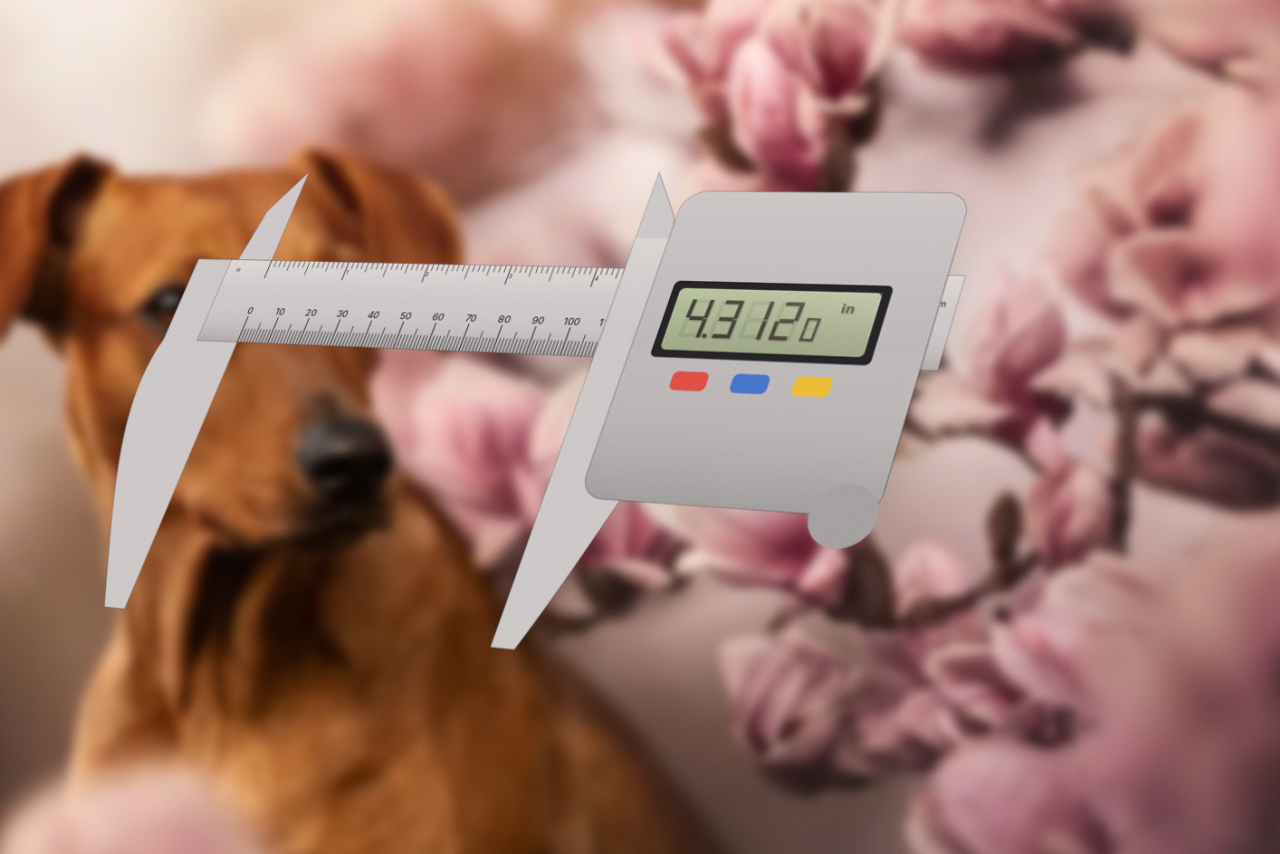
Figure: 4.3120in
